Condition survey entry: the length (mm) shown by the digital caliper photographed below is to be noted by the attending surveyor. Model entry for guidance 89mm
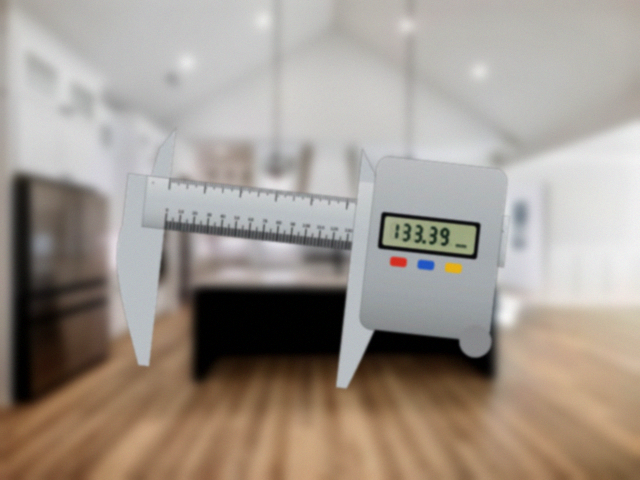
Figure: 133.39mm
